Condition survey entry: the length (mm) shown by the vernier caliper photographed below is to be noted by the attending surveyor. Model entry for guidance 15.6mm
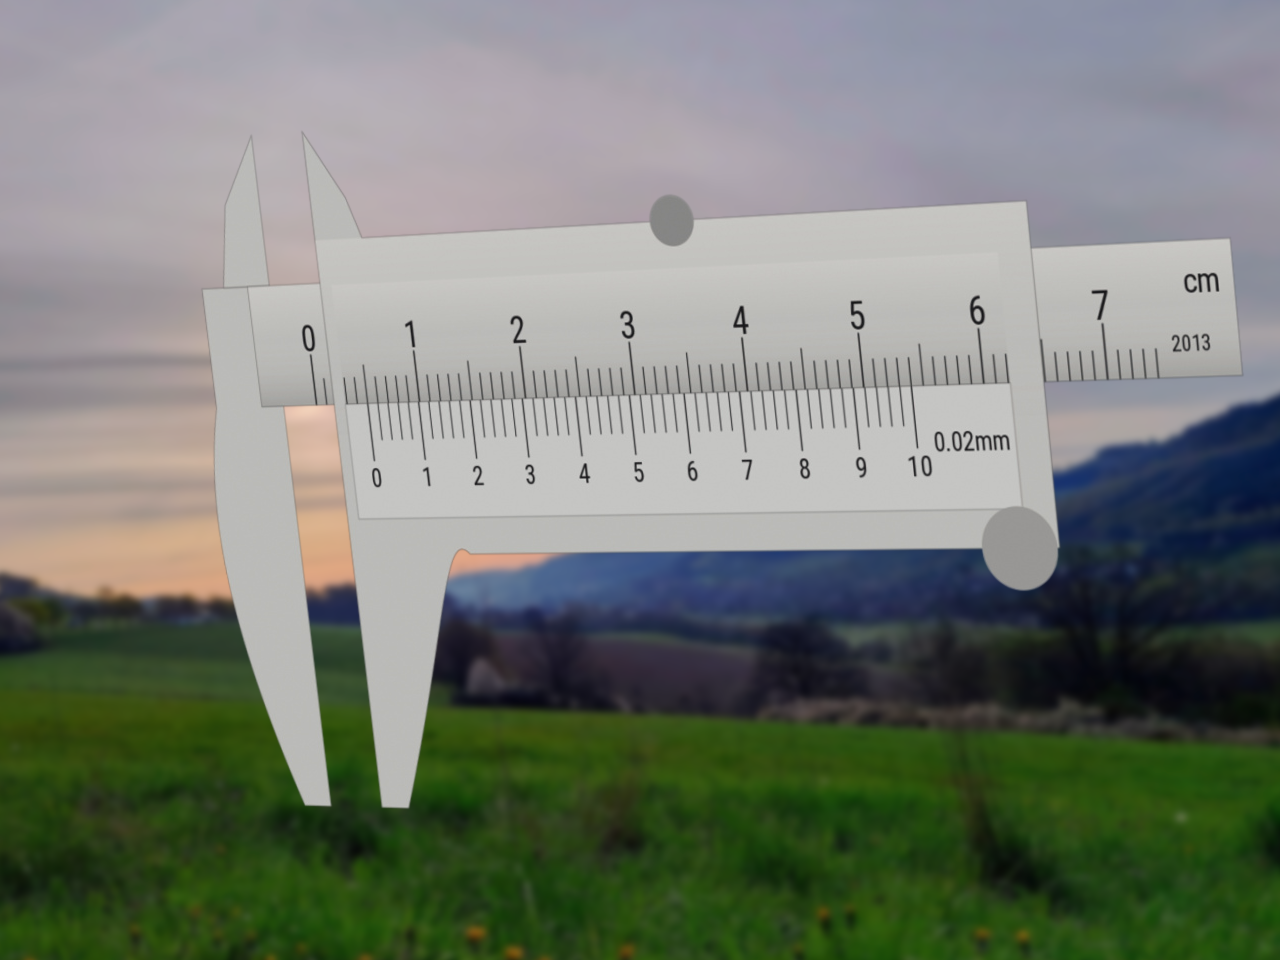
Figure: 5.0mm
